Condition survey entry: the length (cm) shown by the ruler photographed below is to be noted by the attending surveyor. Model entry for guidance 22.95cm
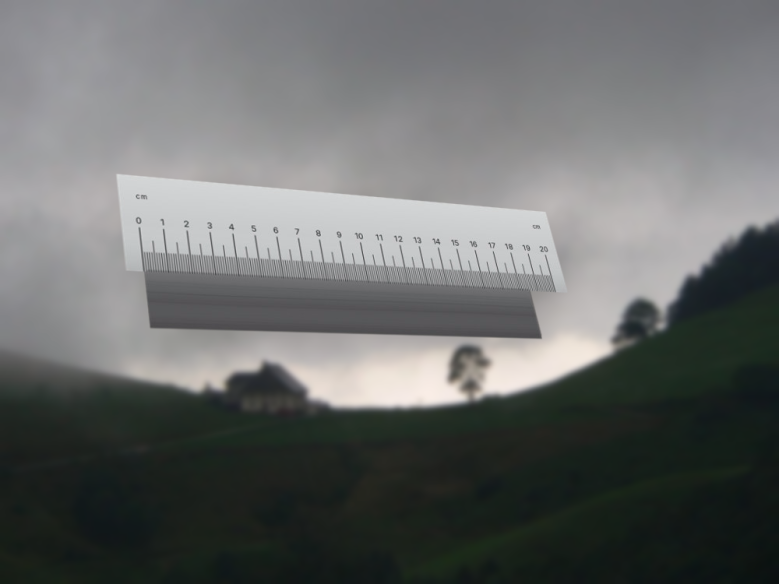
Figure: 18.5cm
